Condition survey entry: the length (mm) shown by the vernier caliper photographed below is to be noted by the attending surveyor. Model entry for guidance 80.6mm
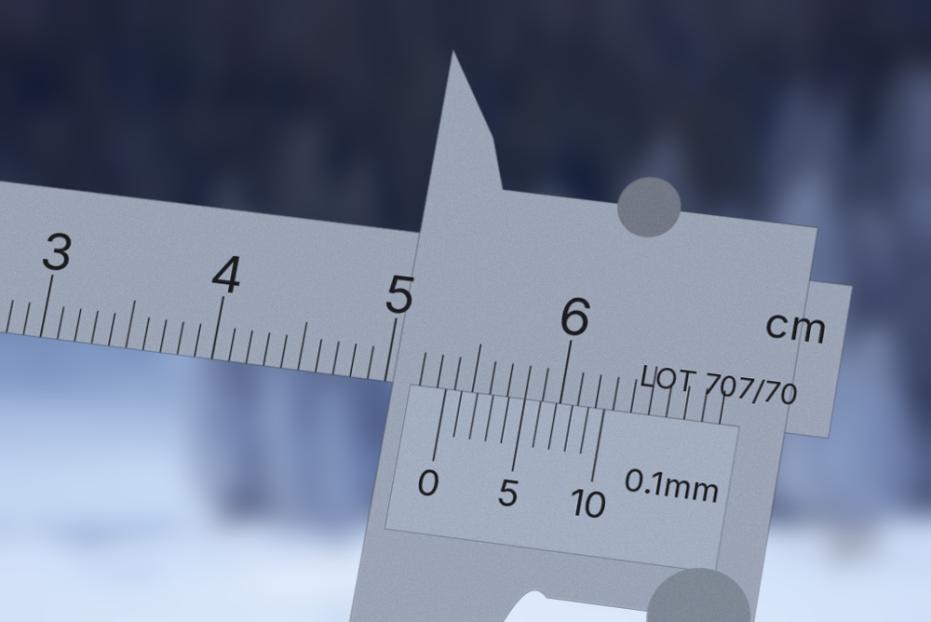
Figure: 53.5mm
